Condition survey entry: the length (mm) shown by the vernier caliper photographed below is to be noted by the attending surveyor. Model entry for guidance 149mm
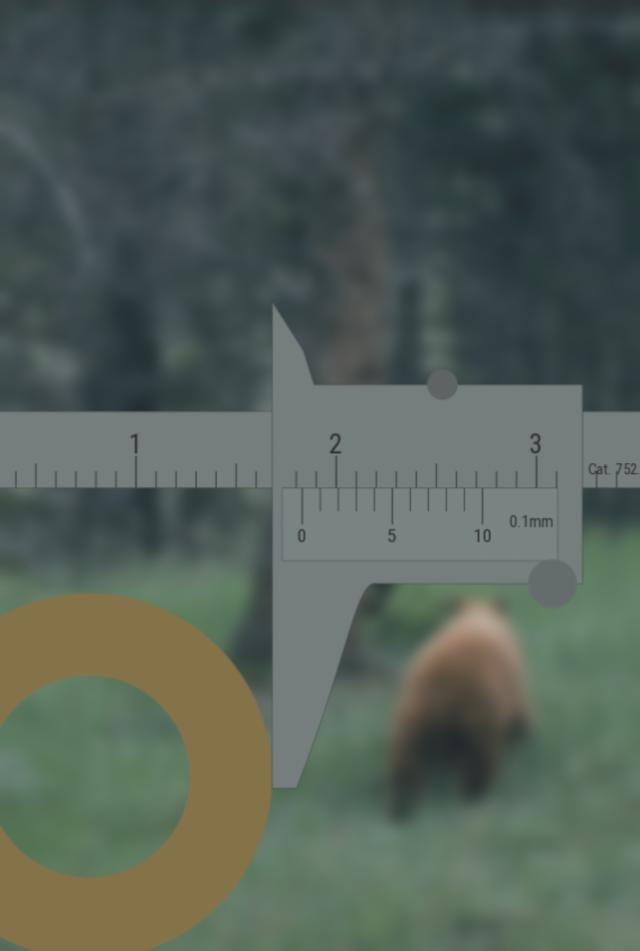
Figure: 18.3mm
